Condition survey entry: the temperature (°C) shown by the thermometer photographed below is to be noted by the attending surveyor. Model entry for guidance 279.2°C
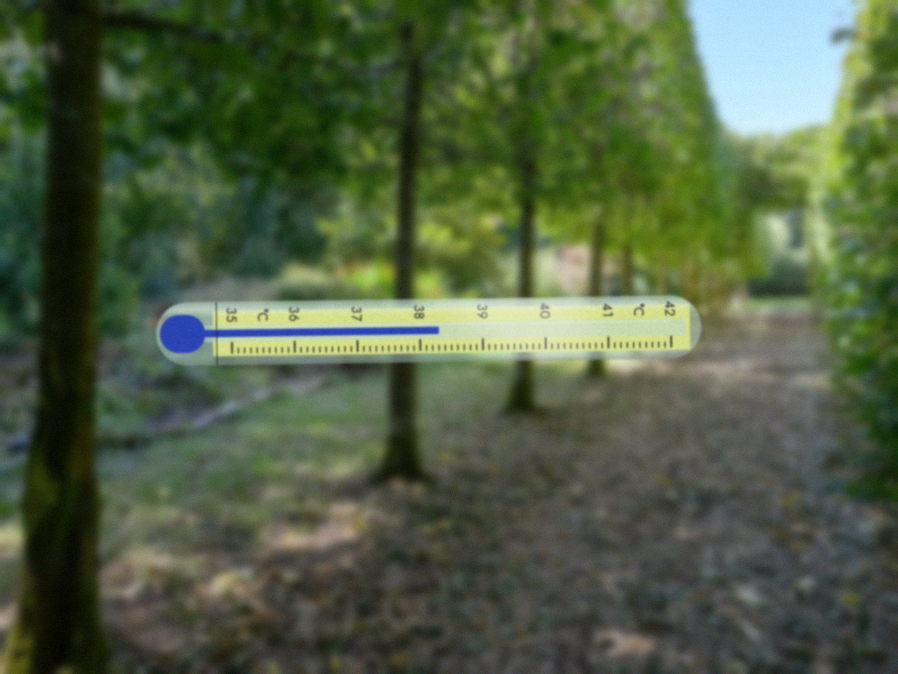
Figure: 38.3°C
